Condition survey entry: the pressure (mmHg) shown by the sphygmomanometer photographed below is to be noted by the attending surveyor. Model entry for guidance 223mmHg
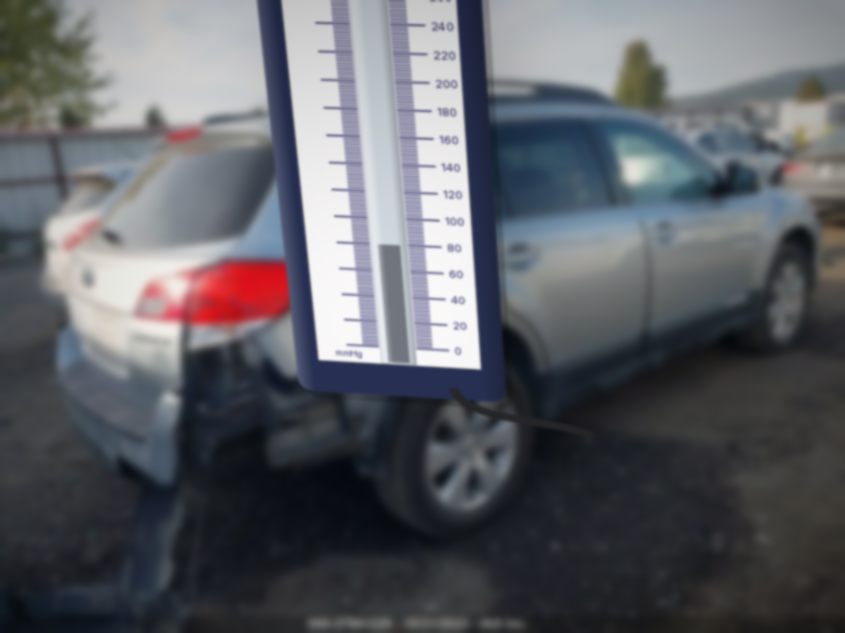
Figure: 80mmHg
